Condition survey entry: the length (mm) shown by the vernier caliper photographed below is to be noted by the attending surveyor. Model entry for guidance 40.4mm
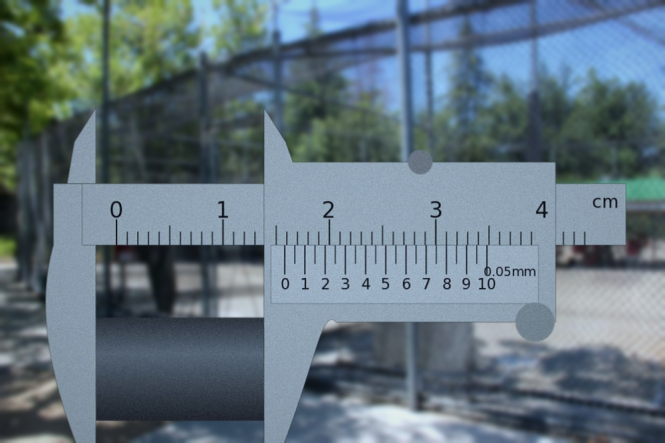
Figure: 15.8mm
